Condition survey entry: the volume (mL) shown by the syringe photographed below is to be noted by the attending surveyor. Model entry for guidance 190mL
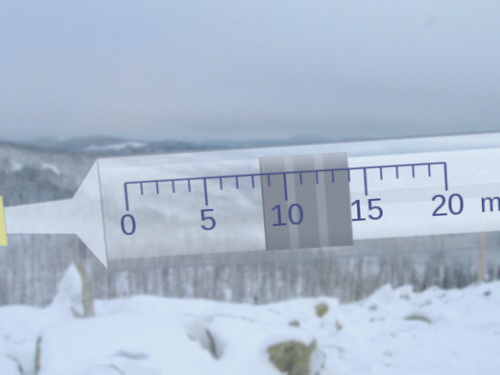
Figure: 8.5mL
